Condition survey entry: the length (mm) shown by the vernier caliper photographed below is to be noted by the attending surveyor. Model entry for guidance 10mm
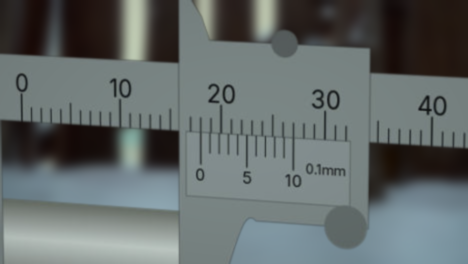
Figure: 18.0mm
